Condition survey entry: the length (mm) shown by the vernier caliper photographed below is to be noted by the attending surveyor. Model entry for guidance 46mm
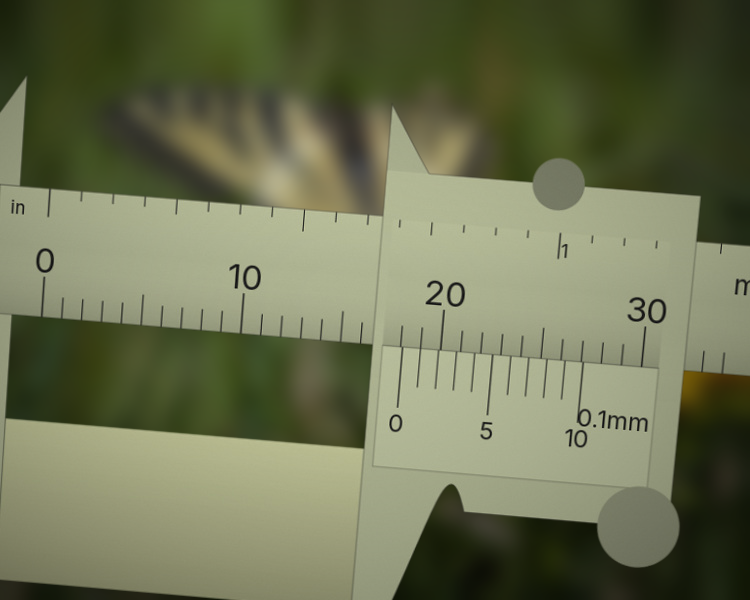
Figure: 18.1mm
